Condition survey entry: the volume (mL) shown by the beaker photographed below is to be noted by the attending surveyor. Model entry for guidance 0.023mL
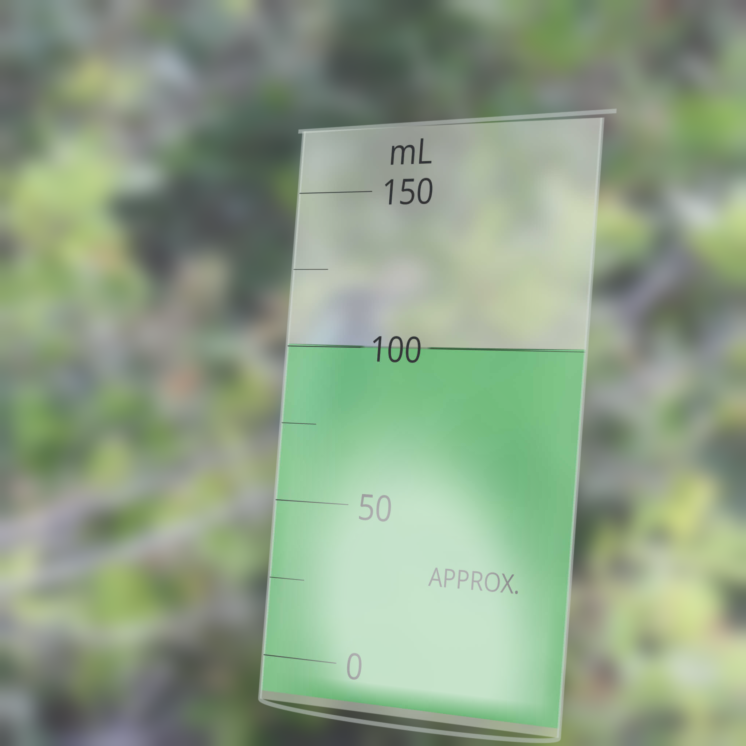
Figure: 100mL
